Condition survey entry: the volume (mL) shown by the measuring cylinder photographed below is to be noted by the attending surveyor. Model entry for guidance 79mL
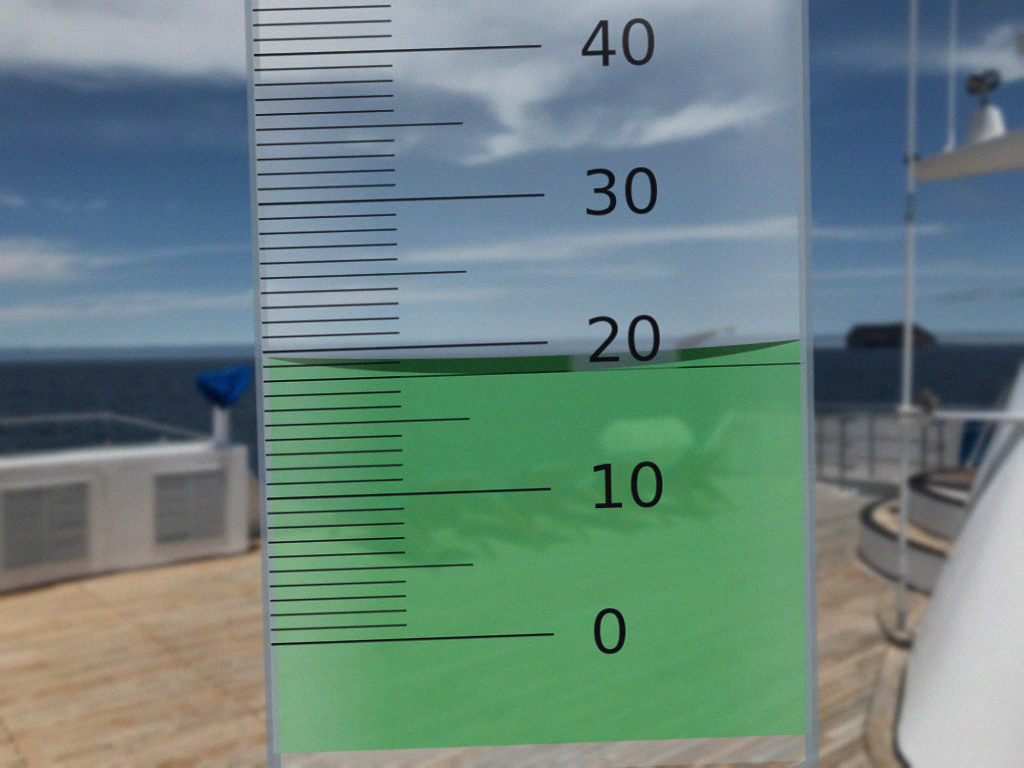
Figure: 18mL
